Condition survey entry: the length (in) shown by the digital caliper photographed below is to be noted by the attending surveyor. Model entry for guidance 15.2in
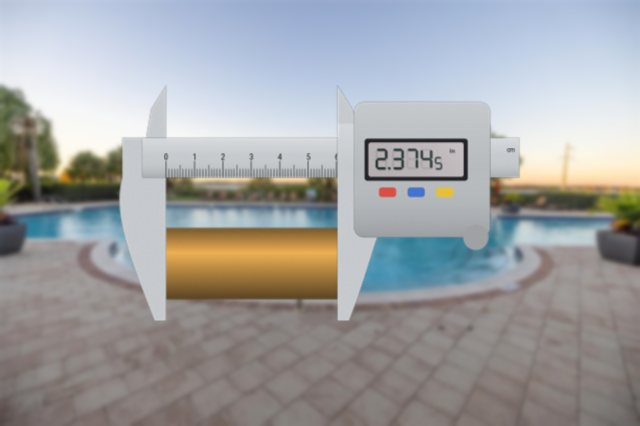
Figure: 2.3745in
